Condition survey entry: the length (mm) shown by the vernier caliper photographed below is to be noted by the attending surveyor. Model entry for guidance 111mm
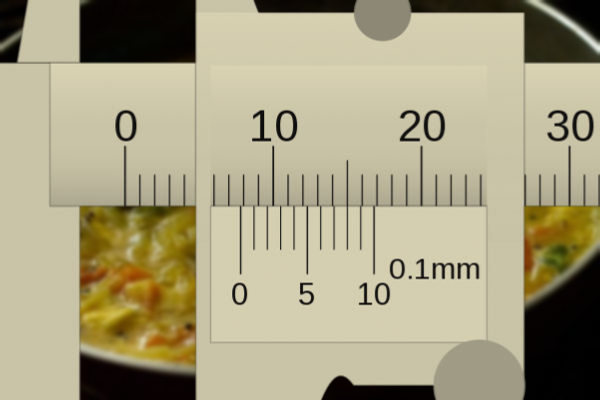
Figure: 7.8mm
